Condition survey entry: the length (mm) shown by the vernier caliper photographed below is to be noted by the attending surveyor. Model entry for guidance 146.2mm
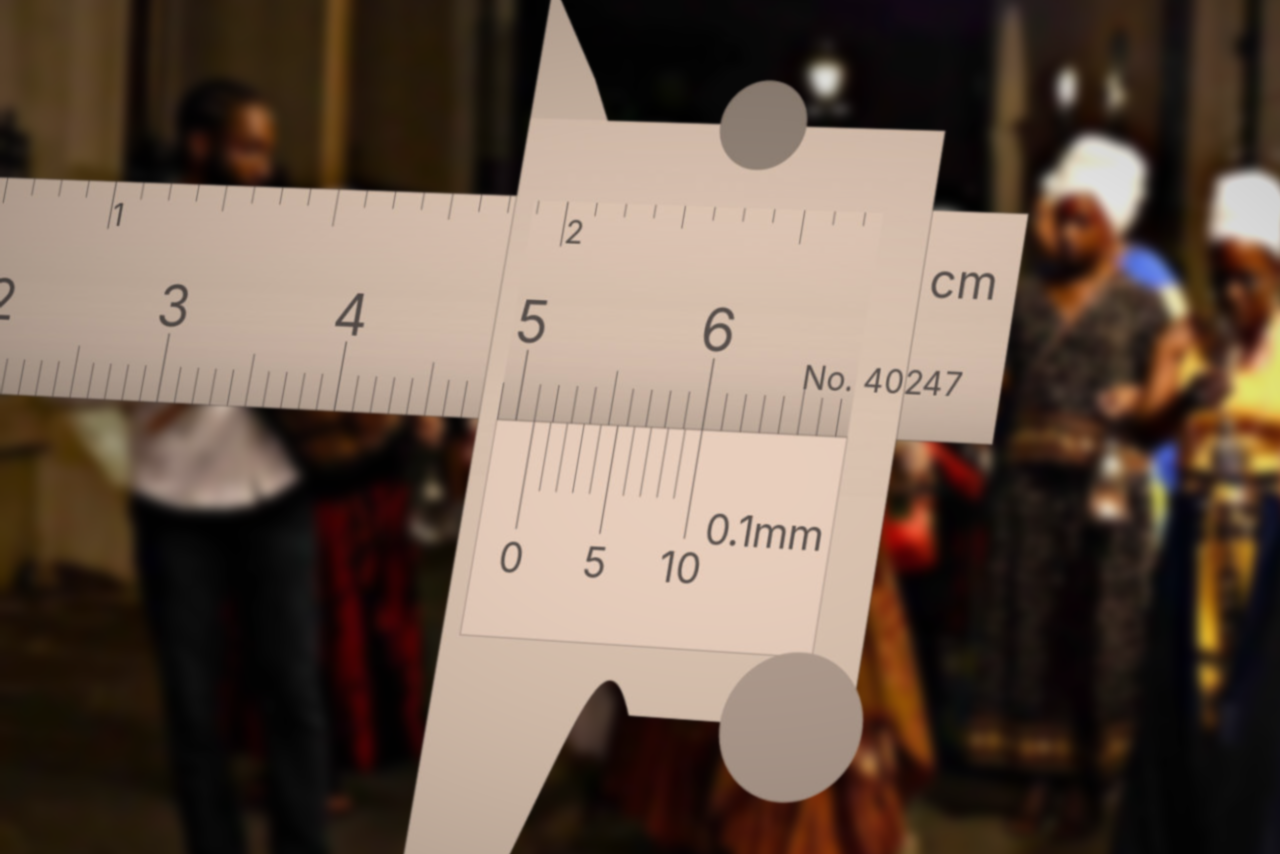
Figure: 51.0mm
